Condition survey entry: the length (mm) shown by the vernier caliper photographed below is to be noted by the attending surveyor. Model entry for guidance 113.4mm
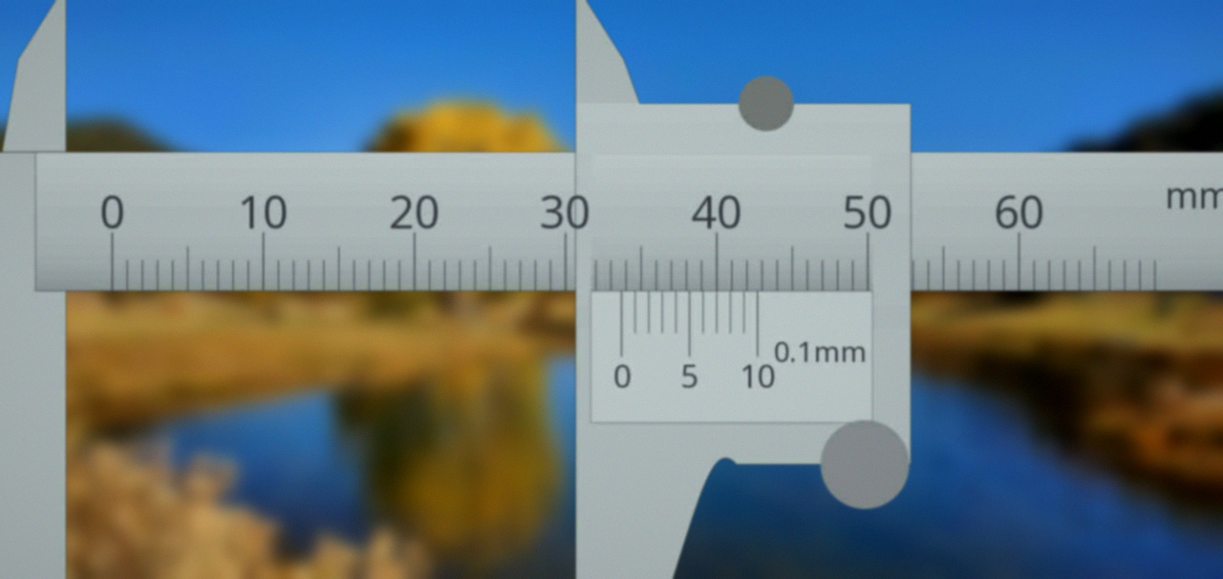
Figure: 33.7mm
